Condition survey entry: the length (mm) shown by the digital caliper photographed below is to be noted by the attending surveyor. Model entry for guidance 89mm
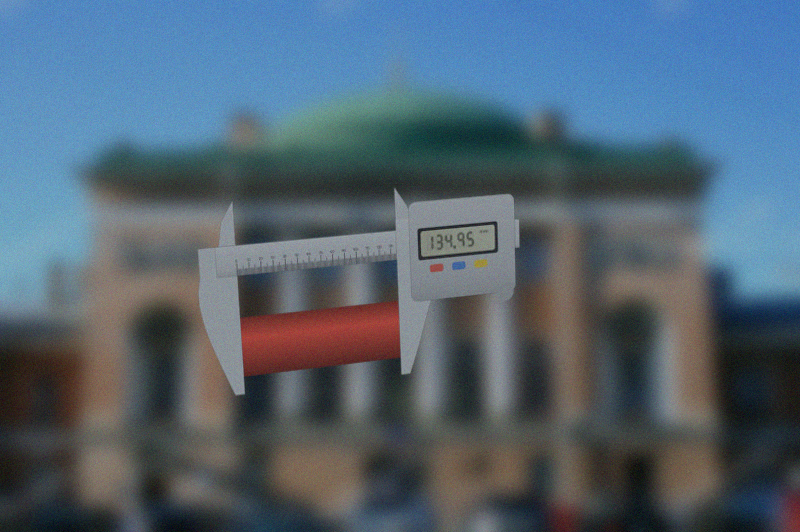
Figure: 134.95mm
